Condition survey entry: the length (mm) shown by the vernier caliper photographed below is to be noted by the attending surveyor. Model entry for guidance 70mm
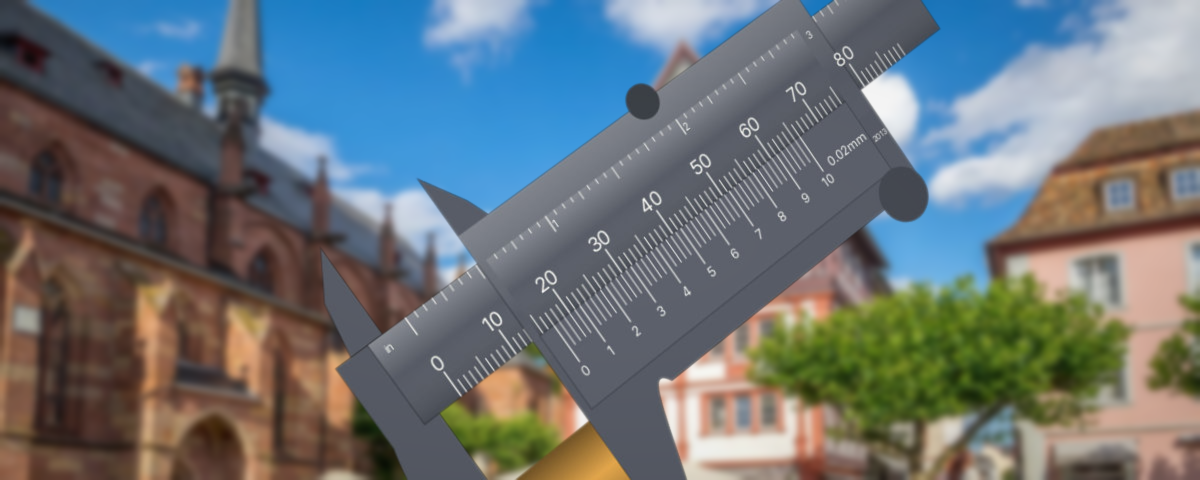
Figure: 17.0mm
